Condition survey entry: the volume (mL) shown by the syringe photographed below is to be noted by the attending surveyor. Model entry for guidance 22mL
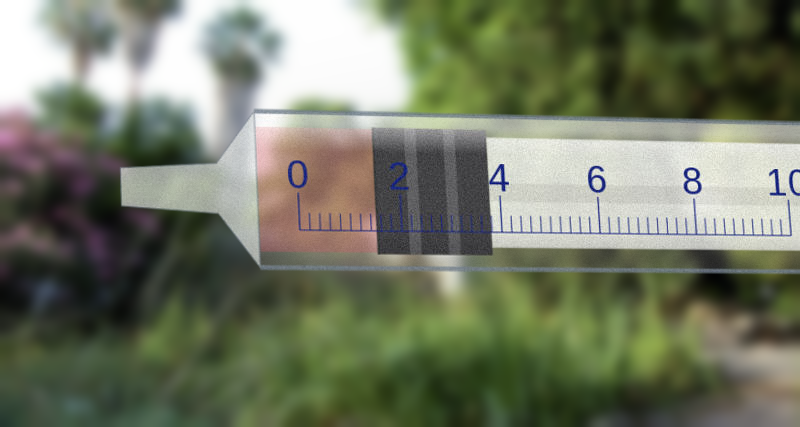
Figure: 1.5mL
